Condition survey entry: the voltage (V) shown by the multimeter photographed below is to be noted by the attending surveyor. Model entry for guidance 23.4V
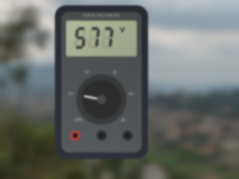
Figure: 577V
